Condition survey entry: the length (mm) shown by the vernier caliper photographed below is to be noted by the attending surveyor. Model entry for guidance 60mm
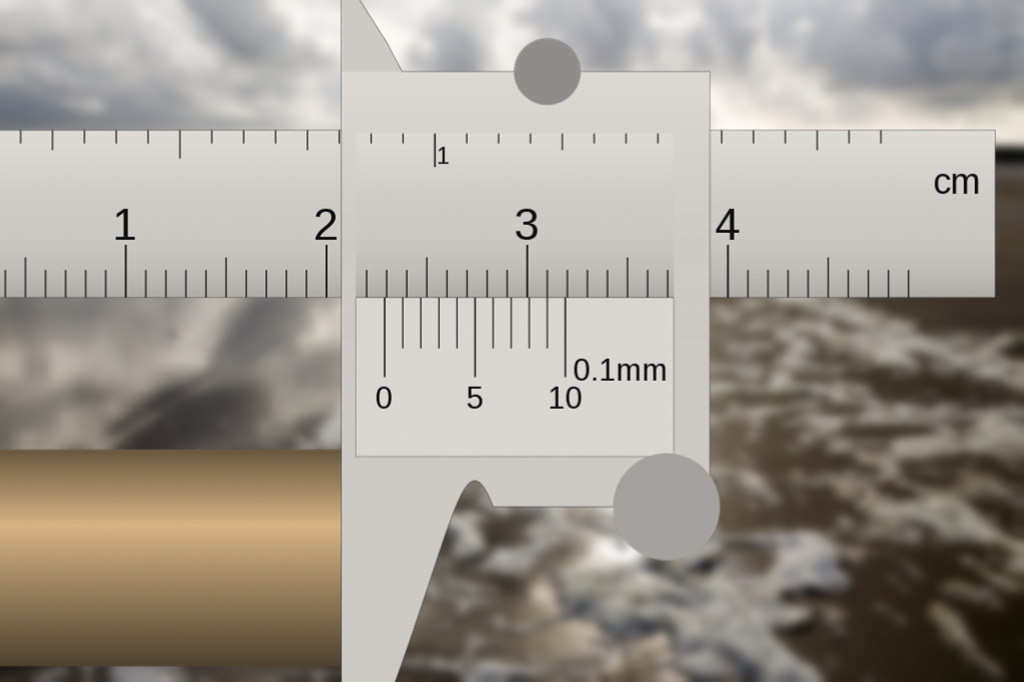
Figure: 22.9mm
